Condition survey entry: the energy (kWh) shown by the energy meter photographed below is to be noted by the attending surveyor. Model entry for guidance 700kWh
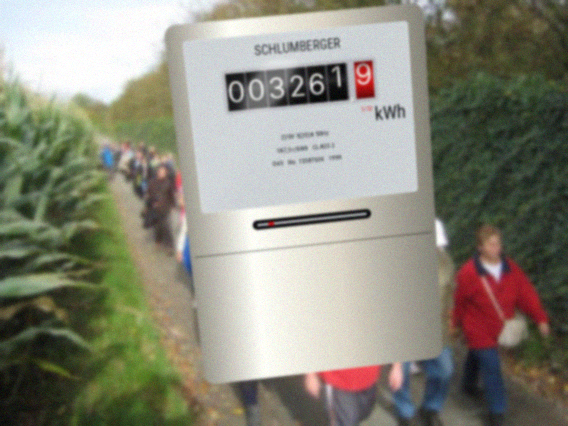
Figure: 3261.9kWh
